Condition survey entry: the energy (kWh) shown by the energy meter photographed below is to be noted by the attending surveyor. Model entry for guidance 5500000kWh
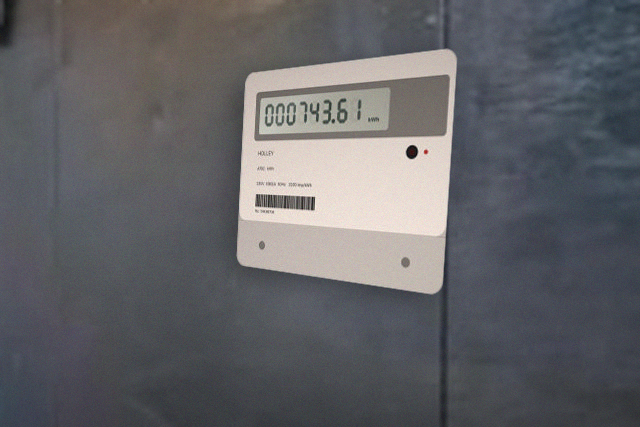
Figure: 743.61kWh
